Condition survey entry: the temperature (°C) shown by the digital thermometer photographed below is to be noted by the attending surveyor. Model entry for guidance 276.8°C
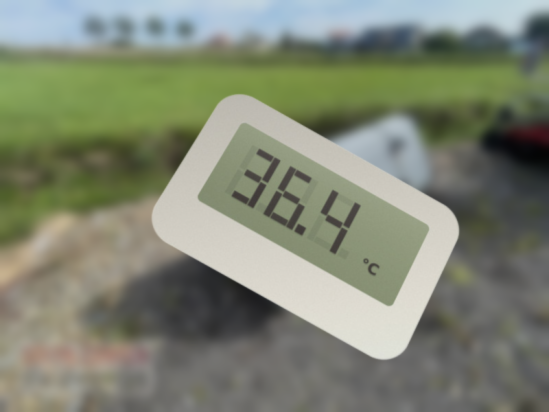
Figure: 36.4°C
